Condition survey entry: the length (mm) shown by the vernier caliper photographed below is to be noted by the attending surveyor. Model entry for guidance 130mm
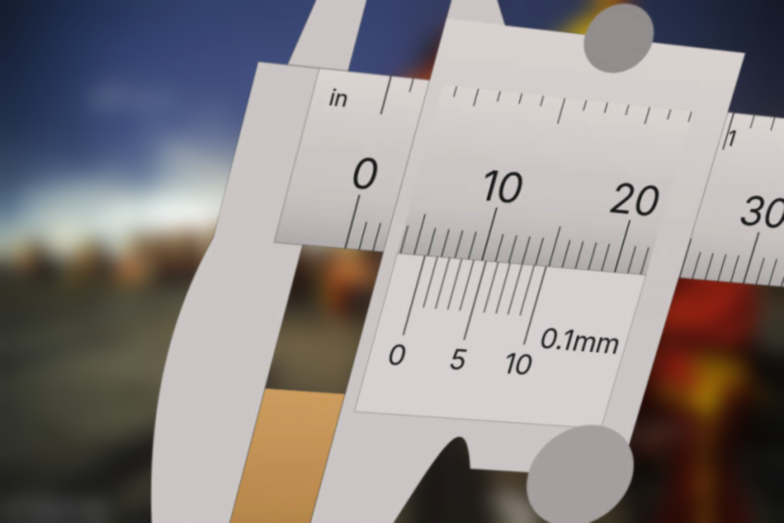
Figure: 5.8mm
